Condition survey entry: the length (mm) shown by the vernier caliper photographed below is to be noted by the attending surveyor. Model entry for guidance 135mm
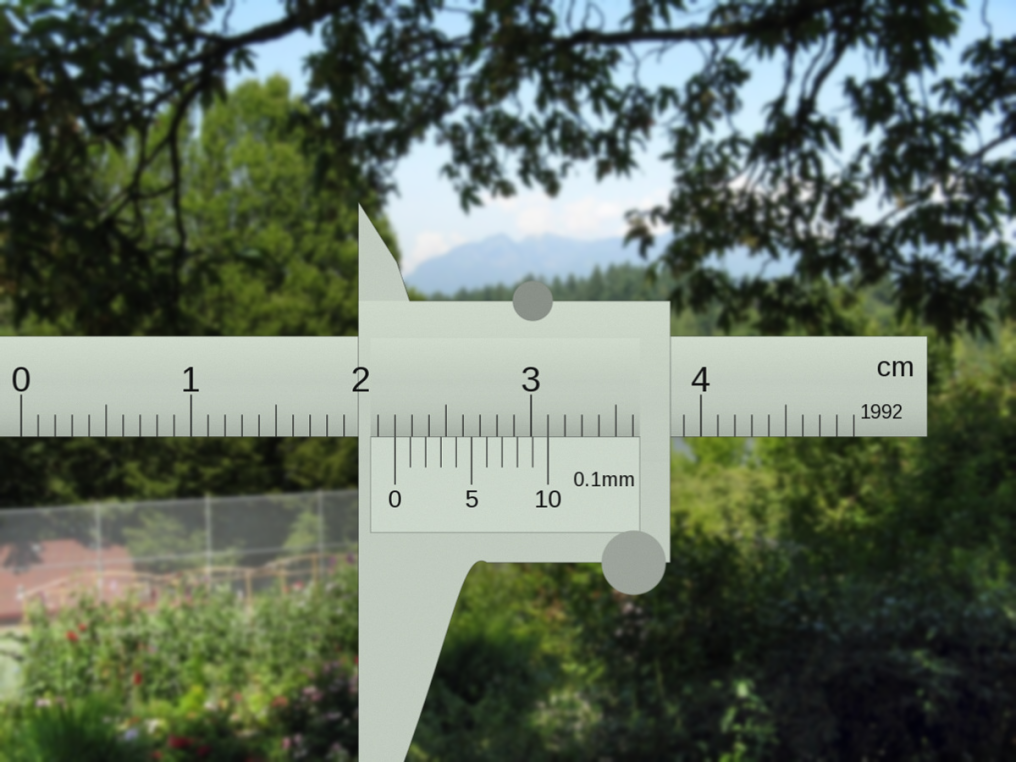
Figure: 22.0mm
